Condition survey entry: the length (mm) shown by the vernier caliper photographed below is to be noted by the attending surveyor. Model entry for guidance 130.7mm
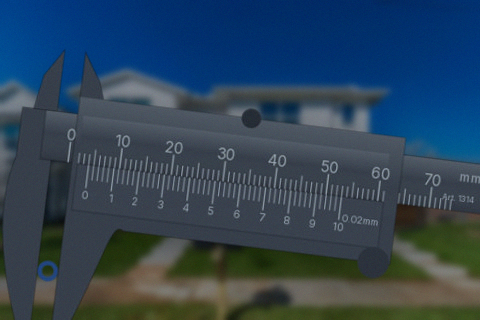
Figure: 4.0mm
